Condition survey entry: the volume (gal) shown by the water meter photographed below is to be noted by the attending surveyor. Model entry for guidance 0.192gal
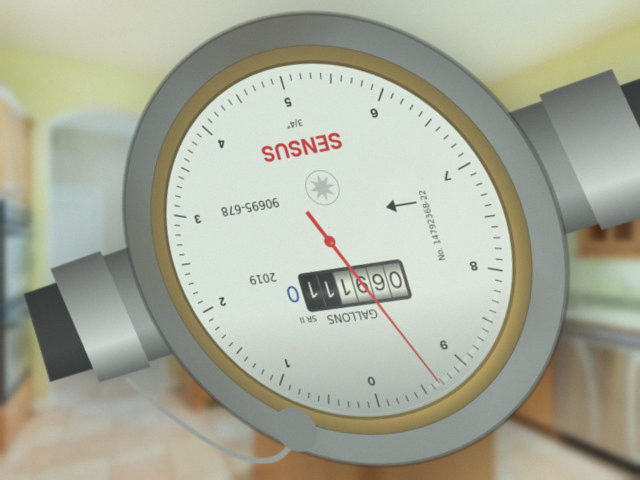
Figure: 691109.3gal
